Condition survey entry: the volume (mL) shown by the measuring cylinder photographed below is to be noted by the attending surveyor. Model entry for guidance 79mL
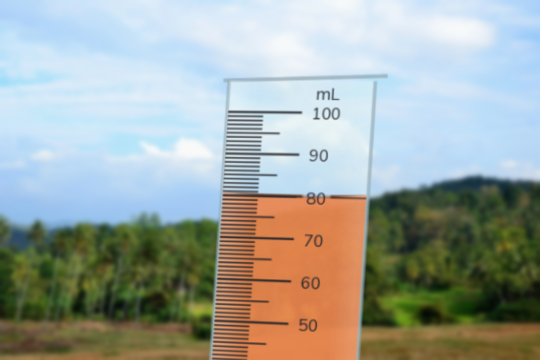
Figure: 80mL
